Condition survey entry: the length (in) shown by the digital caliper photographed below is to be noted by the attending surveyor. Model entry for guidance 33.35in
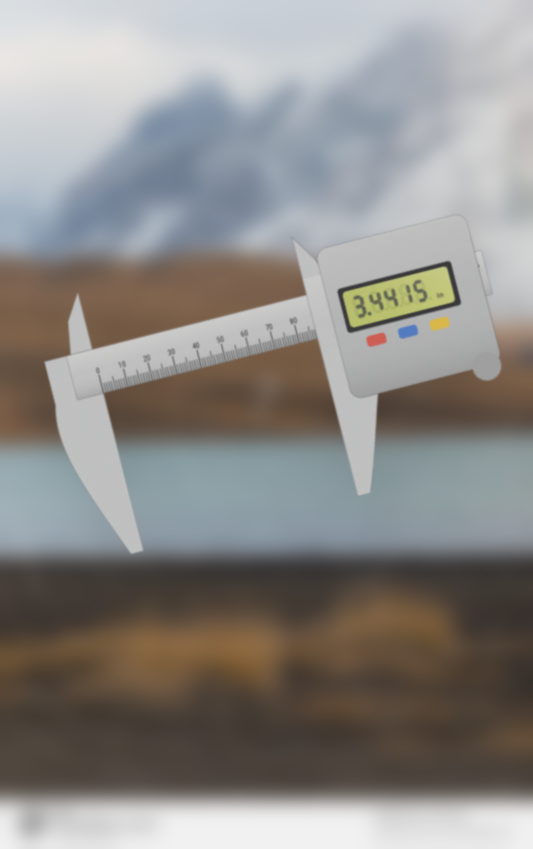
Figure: 3.4415in
